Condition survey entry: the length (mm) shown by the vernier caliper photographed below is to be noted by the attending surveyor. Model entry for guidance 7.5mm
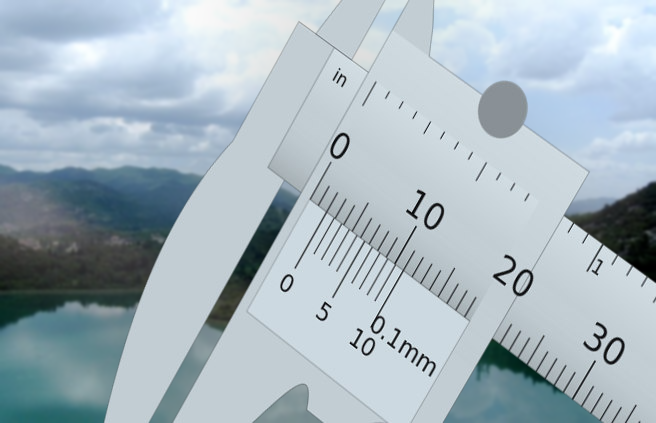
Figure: 2.0mm
